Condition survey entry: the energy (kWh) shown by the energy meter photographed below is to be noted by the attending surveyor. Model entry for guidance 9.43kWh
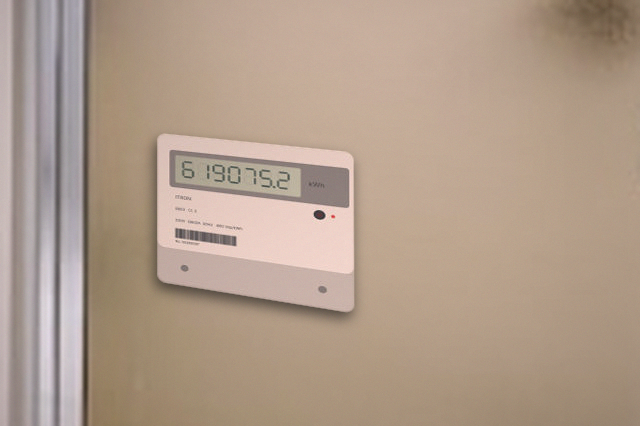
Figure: 619075.2kWh
